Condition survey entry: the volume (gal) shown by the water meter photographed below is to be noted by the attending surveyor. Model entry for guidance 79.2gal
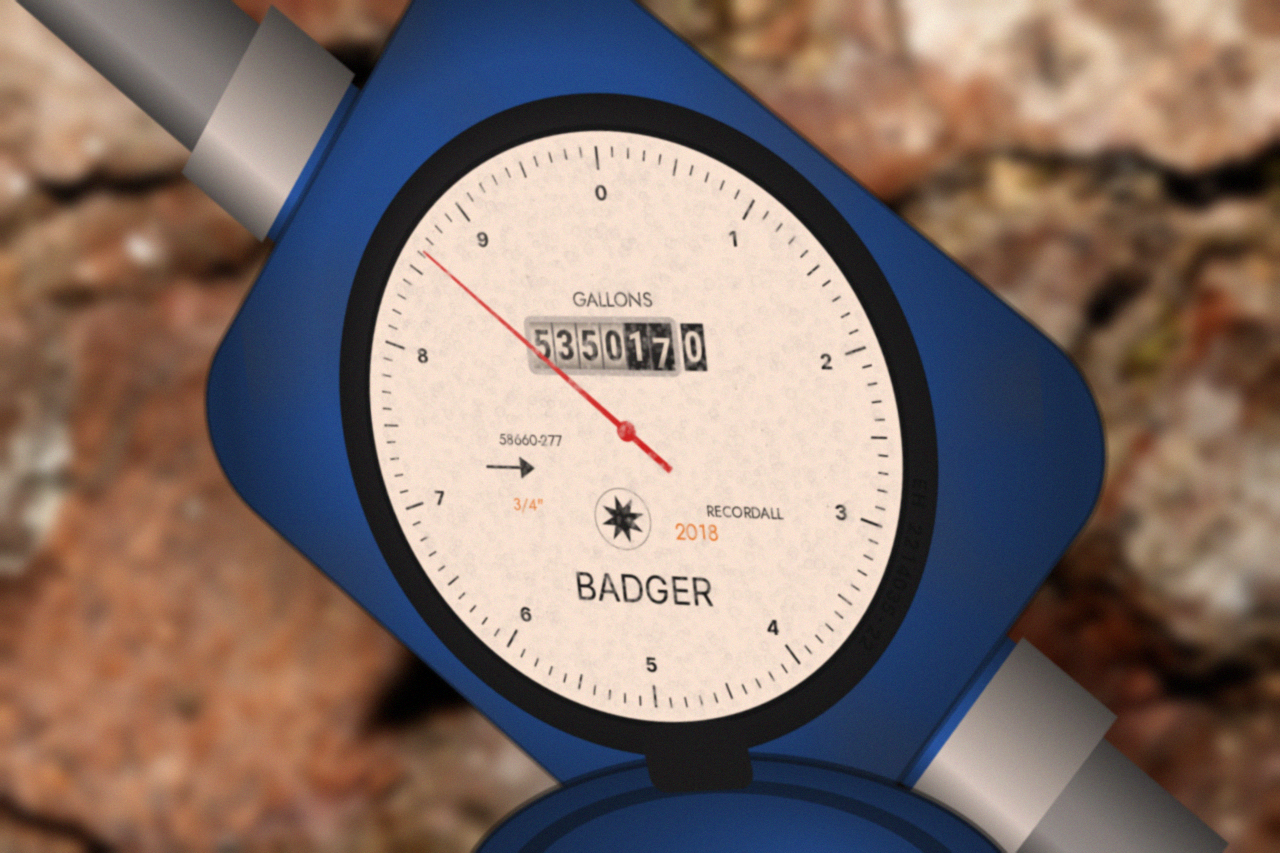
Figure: 5350168.6gal
